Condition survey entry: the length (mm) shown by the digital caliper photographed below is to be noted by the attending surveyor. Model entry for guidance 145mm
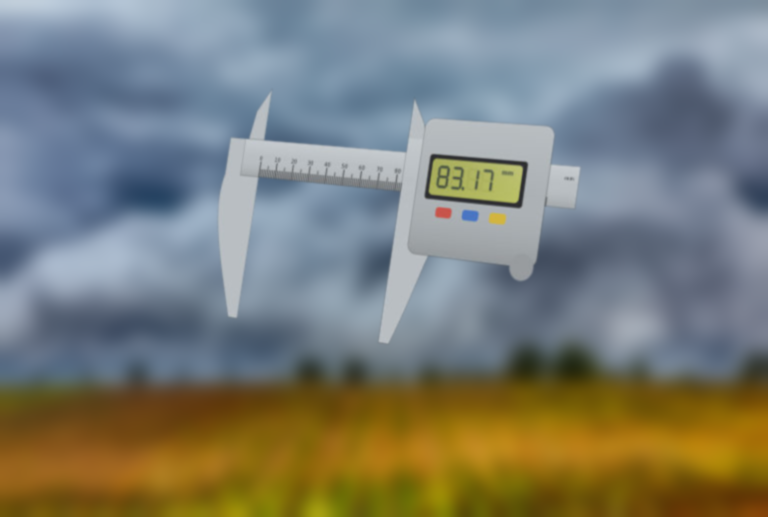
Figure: 83.17mm
